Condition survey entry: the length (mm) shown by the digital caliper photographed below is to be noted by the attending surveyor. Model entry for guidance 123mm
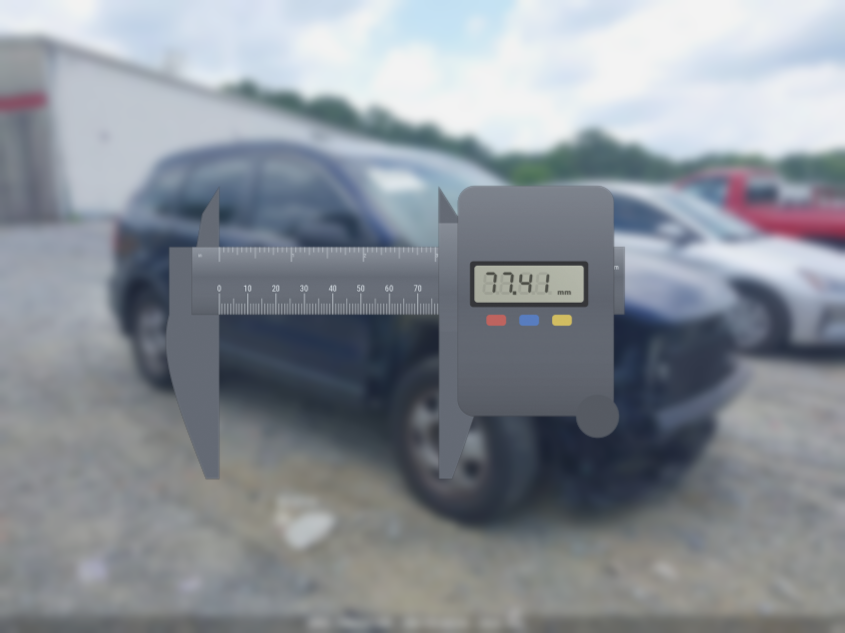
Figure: 77.41mm
